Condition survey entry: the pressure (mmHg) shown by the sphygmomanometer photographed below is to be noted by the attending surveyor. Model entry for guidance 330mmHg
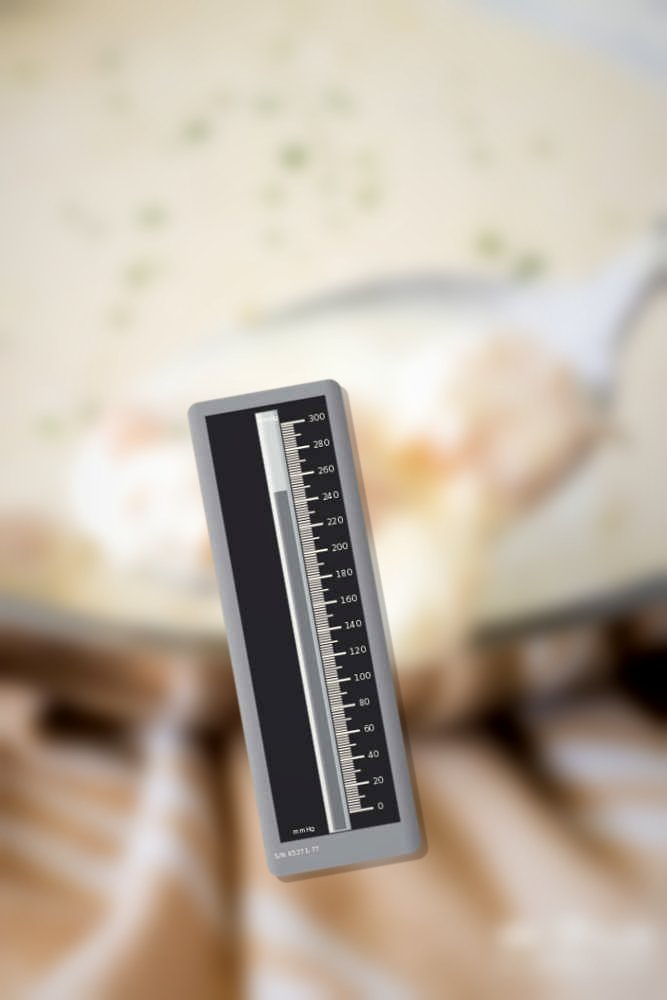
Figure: 250mmHg
